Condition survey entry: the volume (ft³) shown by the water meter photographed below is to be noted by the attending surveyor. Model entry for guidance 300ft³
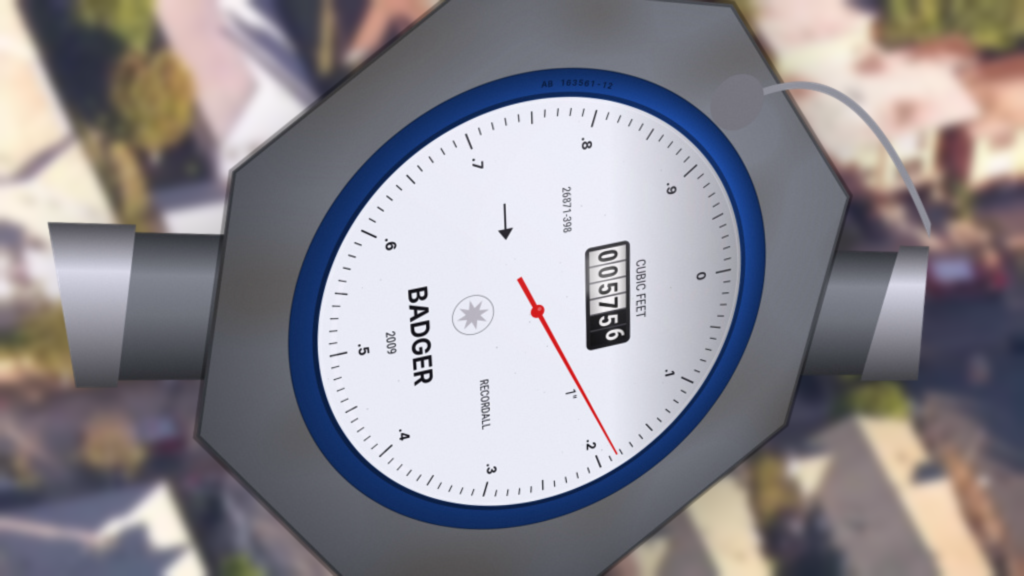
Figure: 5756.18ft³
